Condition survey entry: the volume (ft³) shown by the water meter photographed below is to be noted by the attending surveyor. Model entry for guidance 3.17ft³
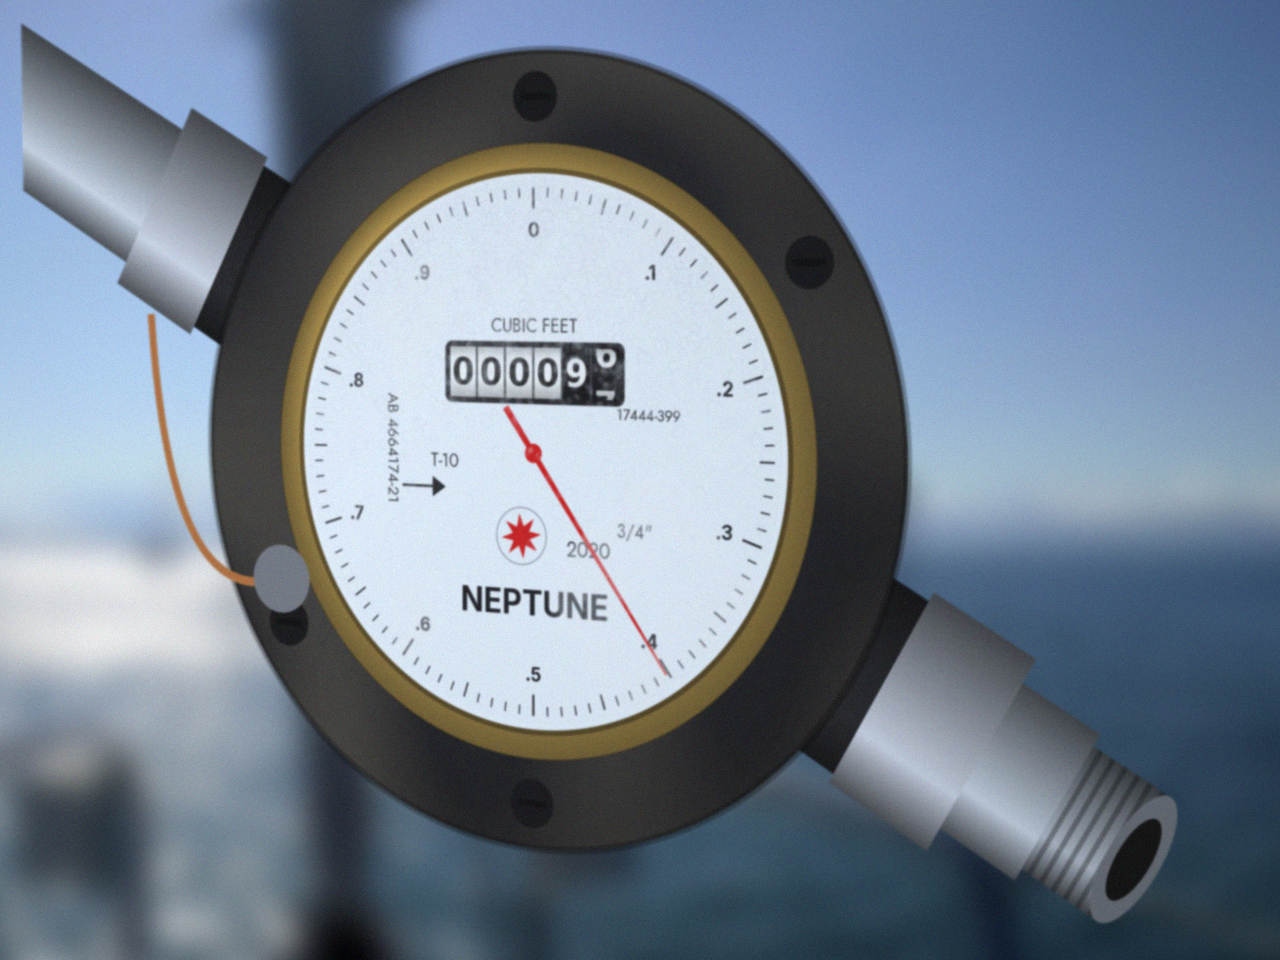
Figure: 96.40ft³
